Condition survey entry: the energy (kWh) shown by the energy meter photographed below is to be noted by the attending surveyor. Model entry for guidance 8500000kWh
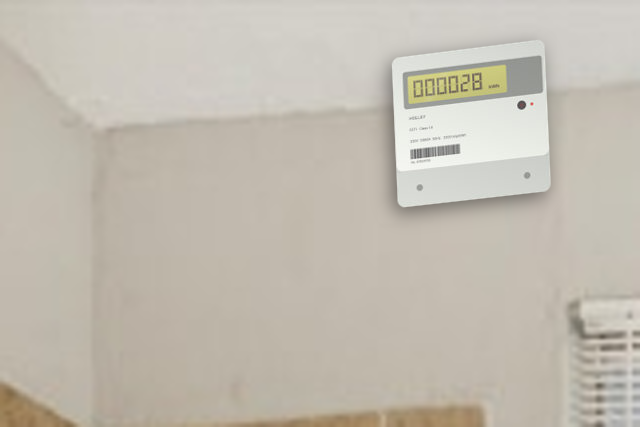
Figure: 28kWh
